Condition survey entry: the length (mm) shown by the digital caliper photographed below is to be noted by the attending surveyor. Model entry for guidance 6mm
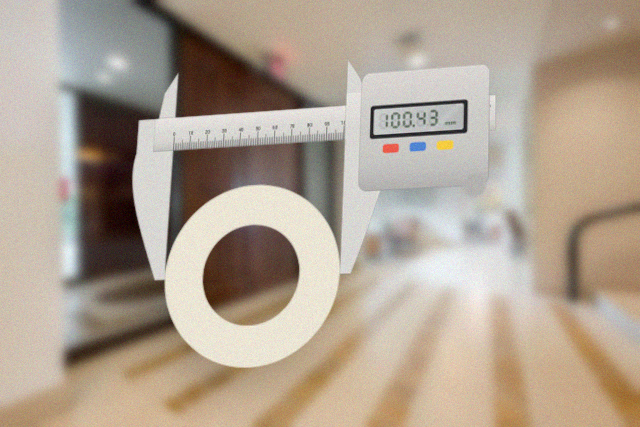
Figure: 100.43mm
